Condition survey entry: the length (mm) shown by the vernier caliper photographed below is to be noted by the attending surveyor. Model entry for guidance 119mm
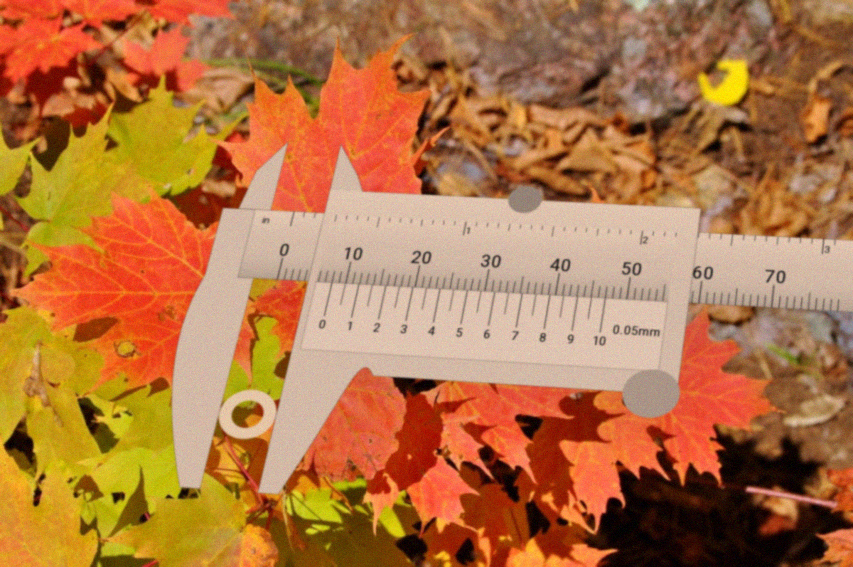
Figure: 8.0mm
